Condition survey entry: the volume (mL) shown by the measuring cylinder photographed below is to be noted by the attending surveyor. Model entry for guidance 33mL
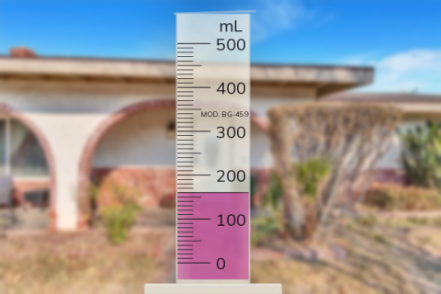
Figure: 160mL
